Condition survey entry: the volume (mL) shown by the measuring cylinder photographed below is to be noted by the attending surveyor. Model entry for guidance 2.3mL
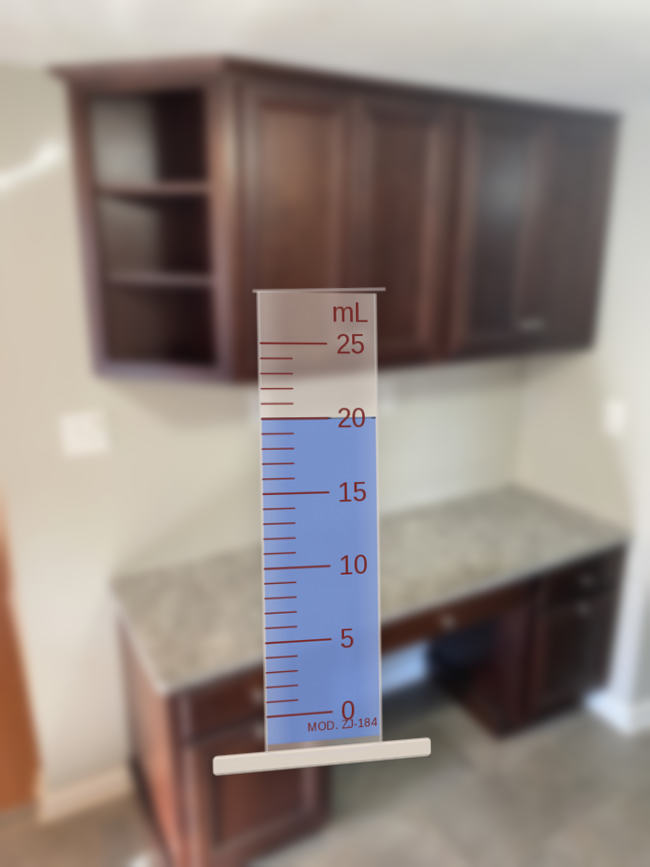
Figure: 20mL
